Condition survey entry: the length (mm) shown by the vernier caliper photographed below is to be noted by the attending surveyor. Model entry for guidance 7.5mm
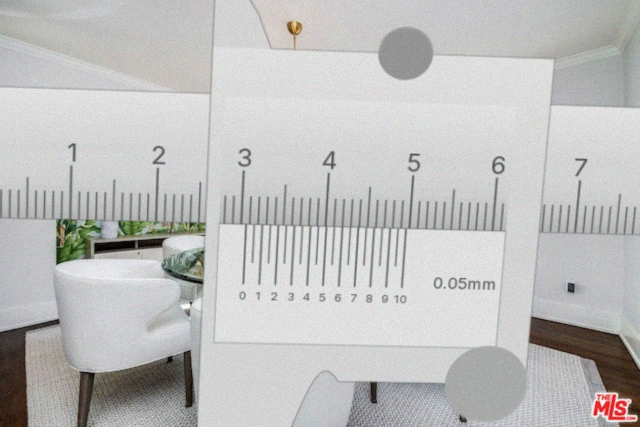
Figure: 30.6mm
